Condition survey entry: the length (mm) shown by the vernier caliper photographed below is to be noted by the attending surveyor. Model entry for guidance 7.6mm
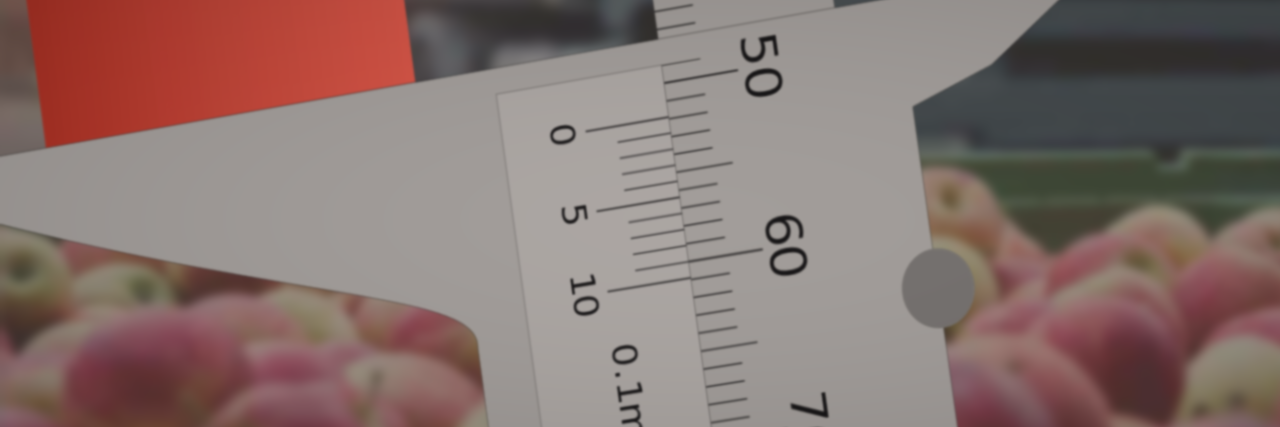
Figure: 51.9mm
